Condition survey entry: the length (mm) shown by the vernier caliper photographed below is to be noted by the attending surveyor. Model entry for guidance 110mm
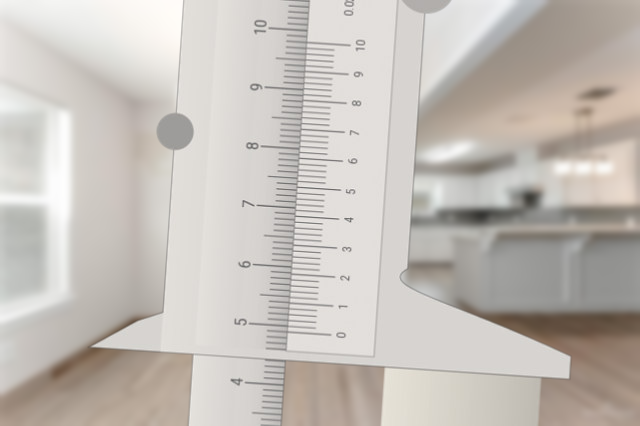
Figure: 49.0mm
